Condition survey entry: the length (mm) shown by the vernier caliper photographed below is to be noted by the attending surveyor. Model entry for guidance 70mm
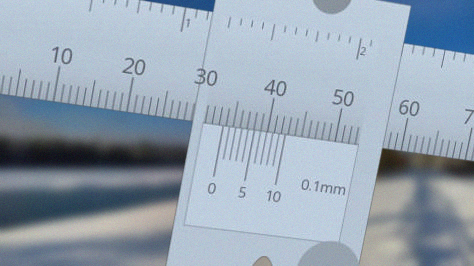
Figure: 33.6mm
